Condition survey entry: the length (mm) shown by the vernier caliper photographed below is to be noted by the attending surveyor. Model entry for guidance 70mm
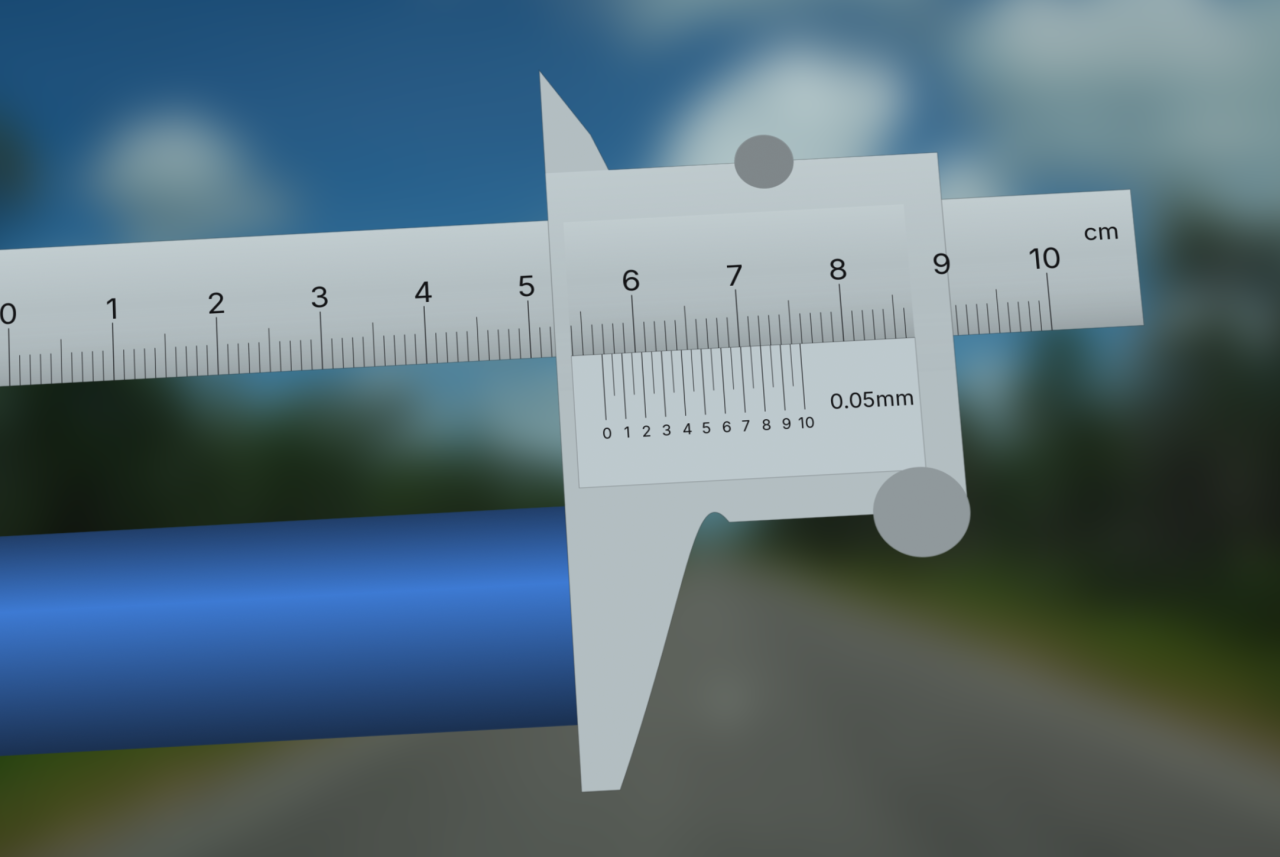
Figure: 56.8mm
